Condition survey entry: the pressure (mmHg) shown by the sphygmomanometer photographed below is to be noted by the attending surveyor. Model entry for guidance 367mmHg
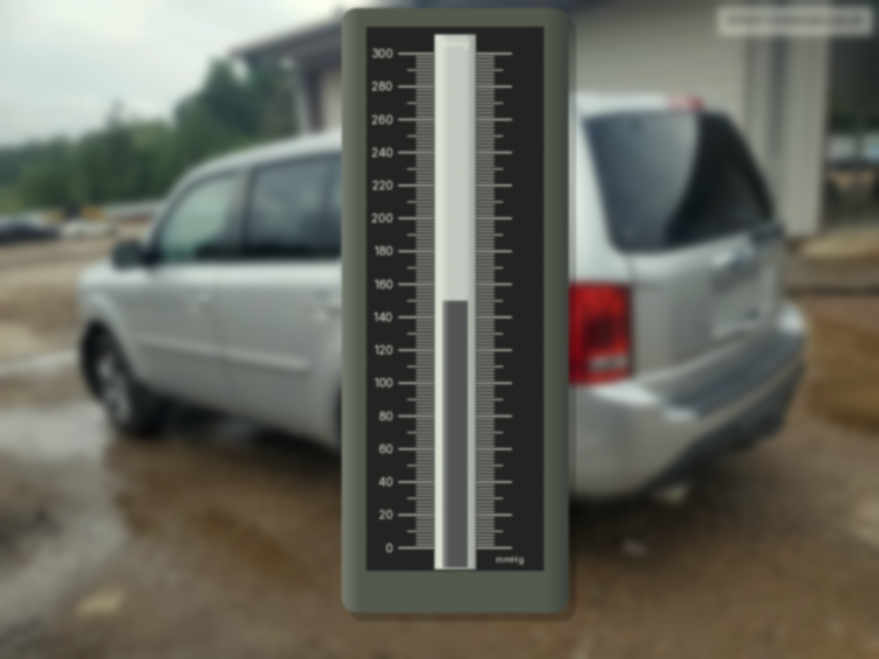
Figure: 150mmHg
